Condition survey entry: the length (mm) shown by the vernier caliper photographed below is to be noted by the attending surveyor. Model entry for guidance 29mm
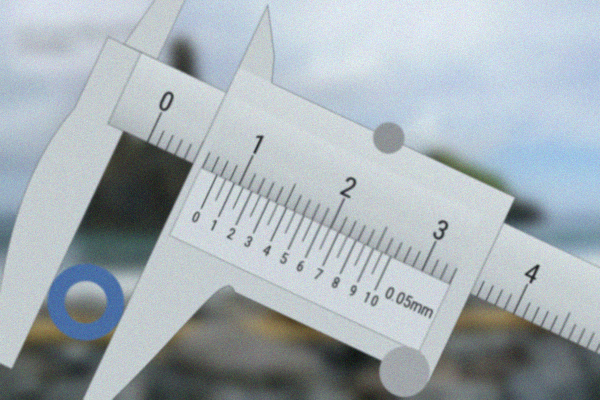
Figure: 7.6mm
